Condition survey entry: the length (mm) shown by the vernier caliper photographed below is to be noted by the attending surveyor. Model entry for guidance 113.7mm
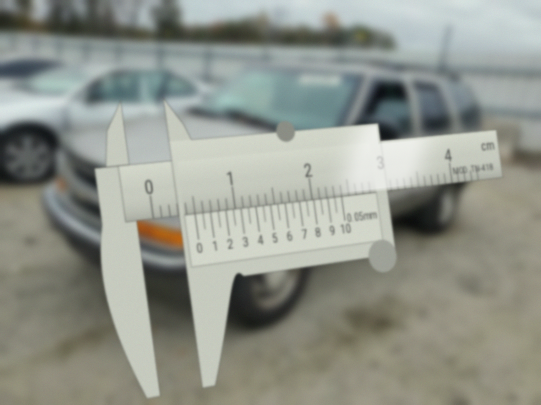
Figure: 5.0mm
